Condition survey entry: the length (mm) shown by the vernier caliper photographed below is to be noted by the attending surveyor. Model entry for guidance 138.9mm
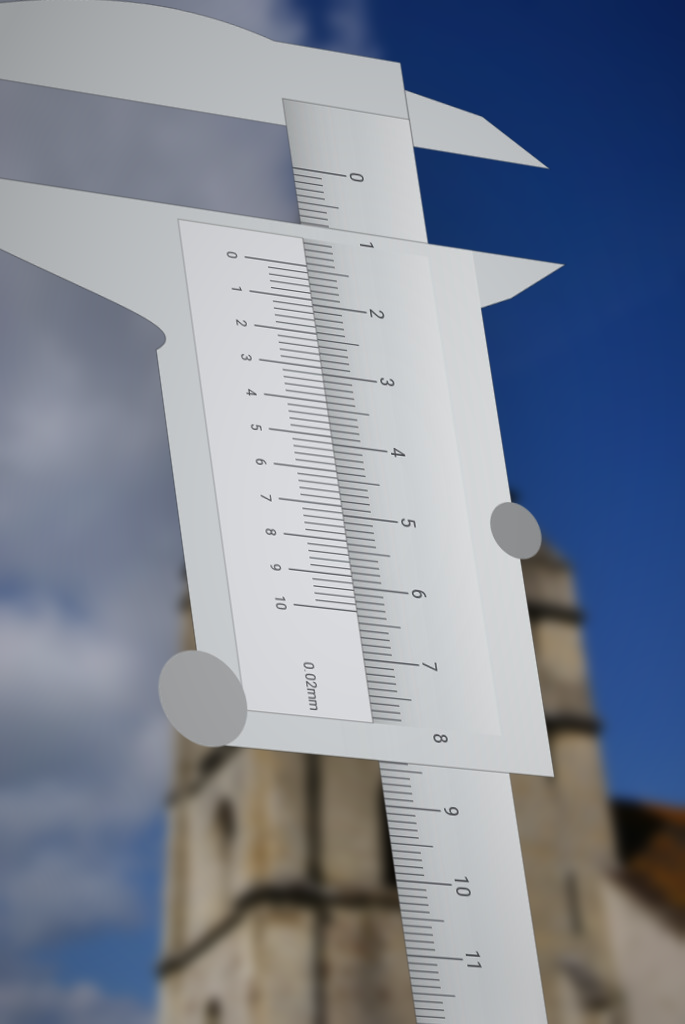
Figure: 14.4mm
